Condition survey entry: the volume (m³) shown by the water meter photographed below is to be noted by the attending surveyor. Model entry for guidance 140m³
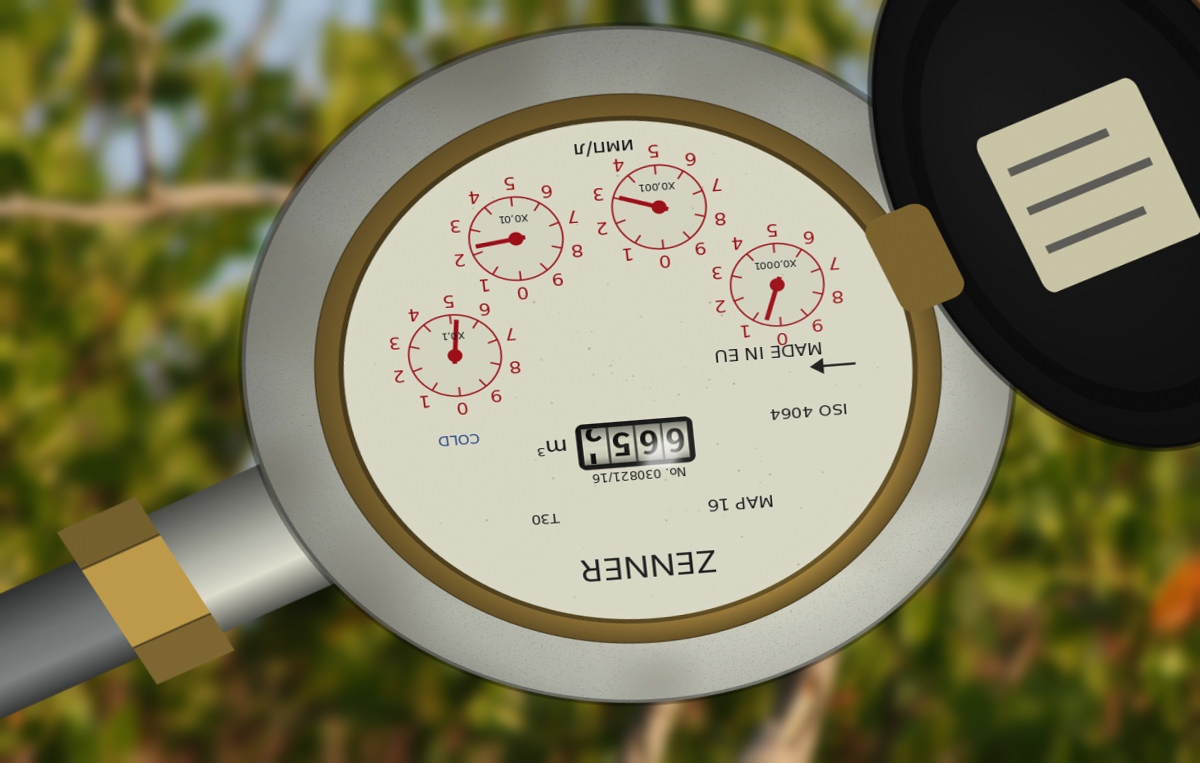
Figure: 6651.5230m³
